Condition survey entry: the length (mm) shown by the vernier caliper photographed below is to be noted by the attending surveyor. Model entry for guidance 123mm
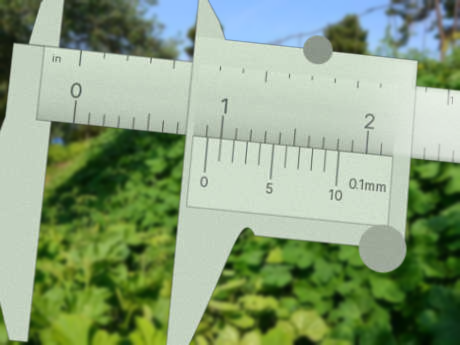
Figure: 9.1mm
